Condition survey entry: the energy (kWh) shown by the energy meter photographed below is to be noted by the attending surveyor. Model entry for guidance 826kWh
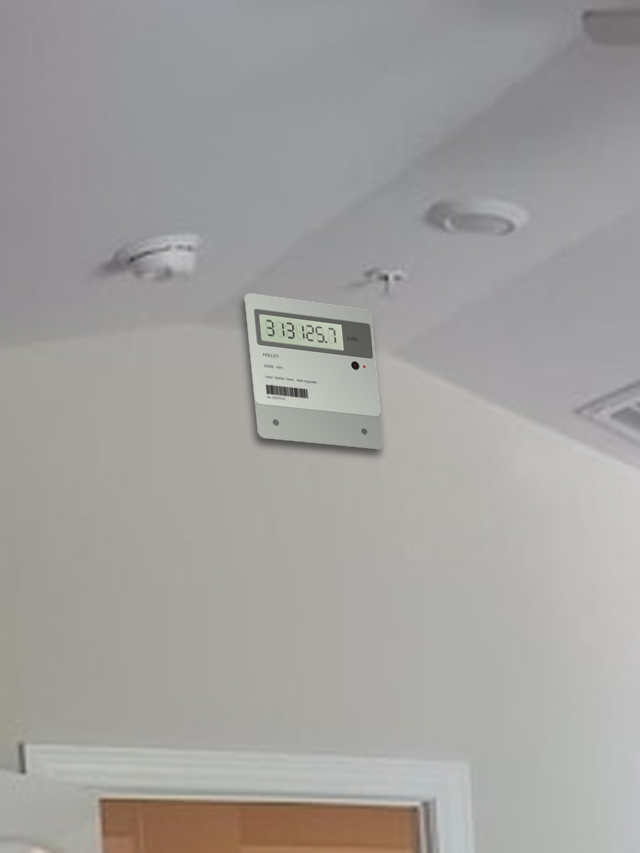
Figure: 313125.7kWh
